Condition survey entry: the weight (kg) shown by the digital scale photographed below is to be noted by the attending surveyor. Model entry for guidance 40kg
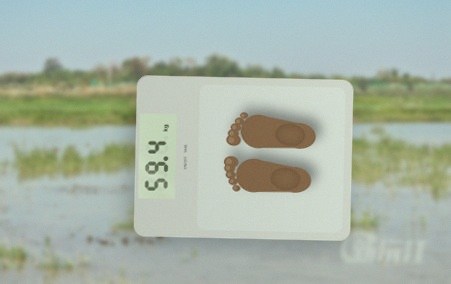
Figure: 59.4kg
